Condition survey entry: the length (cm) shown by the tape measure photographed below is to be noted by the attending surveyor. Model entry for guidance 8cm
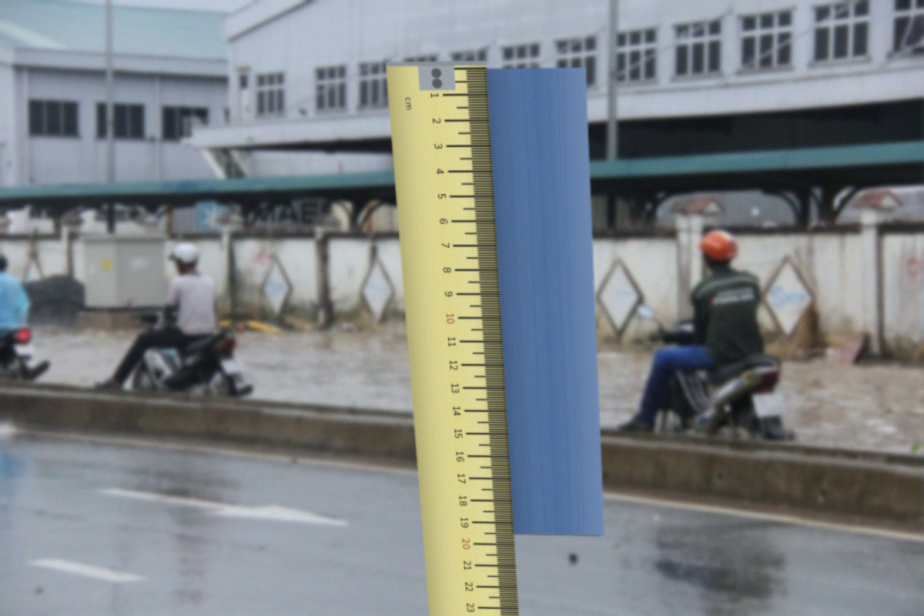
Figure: 19.5cm
